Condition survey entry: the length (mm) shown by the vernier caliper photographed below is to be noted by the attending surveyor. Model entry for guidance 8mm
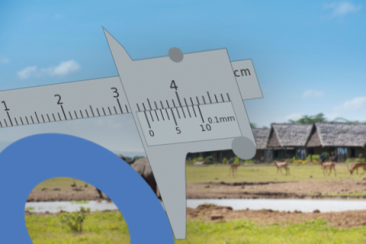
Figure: 33.8mm
